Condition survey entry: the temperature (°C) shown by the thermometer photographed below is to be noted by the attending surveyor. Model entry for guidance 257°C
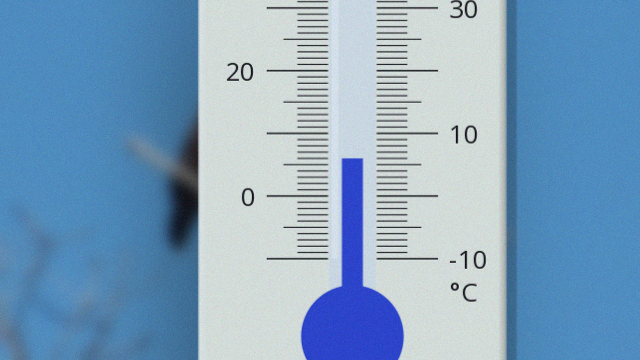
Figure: 6°C
